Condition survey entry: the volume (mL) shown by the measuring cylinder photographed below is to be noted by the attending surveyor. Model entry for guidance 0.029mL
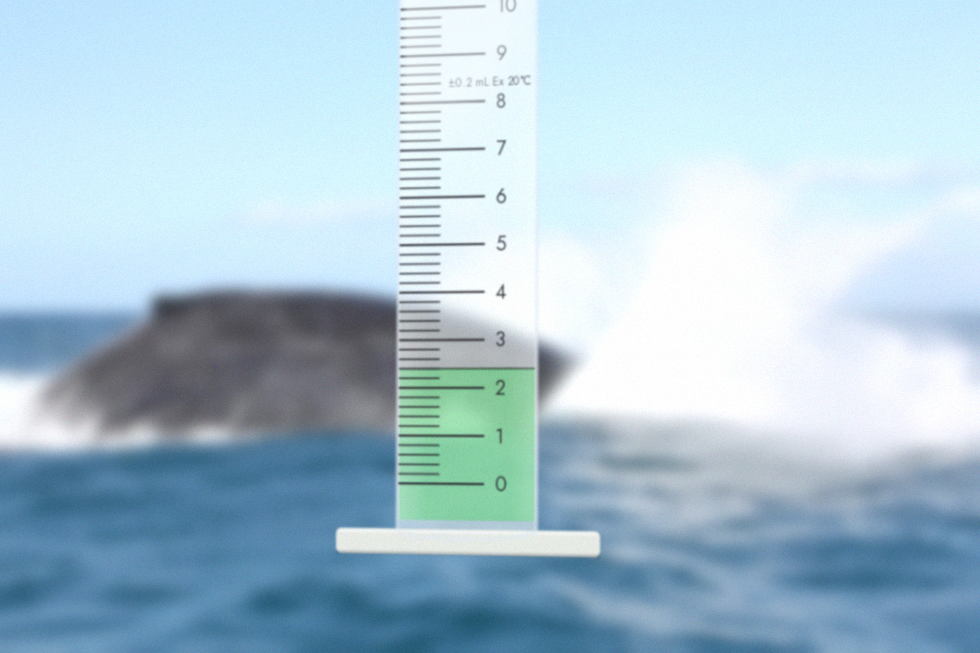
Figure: 2.4mL
